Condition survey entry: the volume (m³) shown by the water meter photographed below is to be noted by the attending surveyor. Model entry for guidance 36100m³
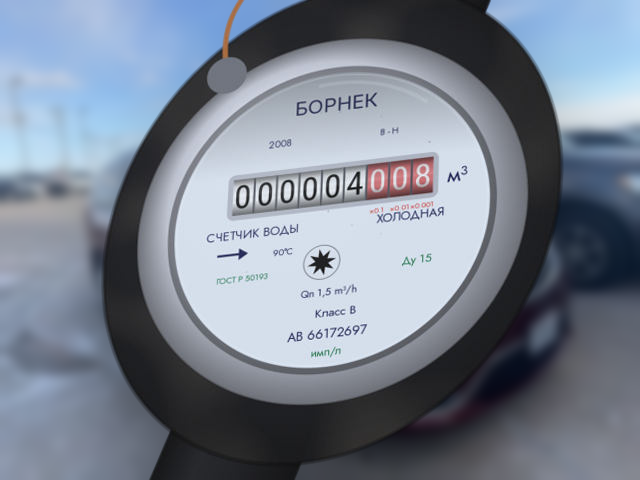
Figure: 4.008m³
